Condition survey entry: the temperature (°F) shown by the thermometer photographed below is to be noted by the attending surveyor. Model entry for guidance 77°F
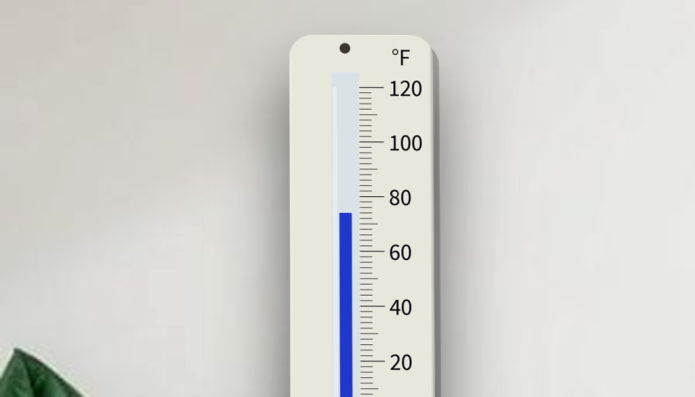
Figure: 74°F
